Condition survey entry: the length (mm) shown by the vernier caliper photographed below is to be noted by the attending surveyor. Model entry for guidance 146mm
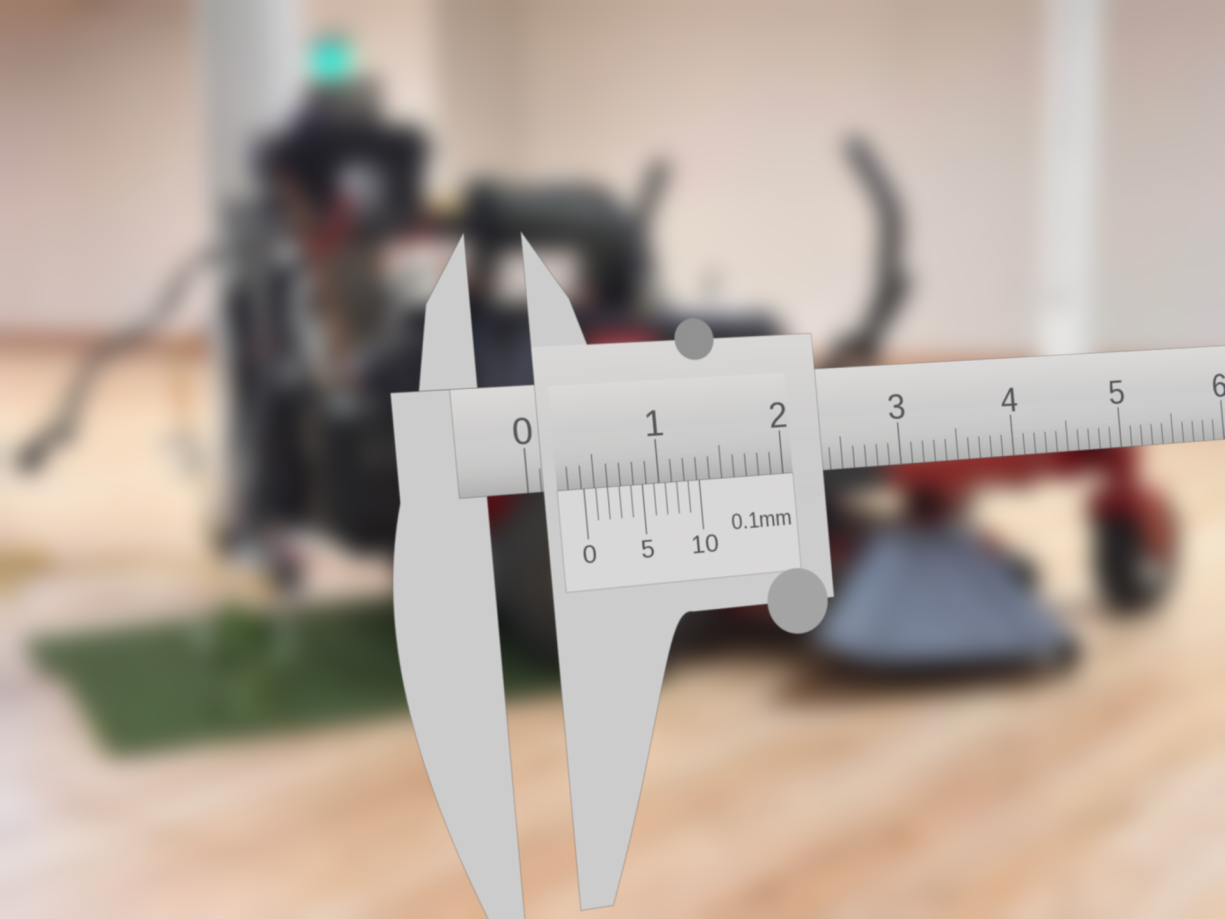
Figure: 4.2mm
